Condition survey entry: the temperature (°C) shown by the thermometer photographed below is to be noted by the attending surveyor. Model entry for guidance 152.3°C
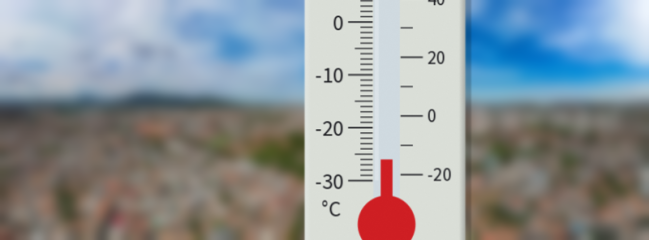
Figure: -26°C
